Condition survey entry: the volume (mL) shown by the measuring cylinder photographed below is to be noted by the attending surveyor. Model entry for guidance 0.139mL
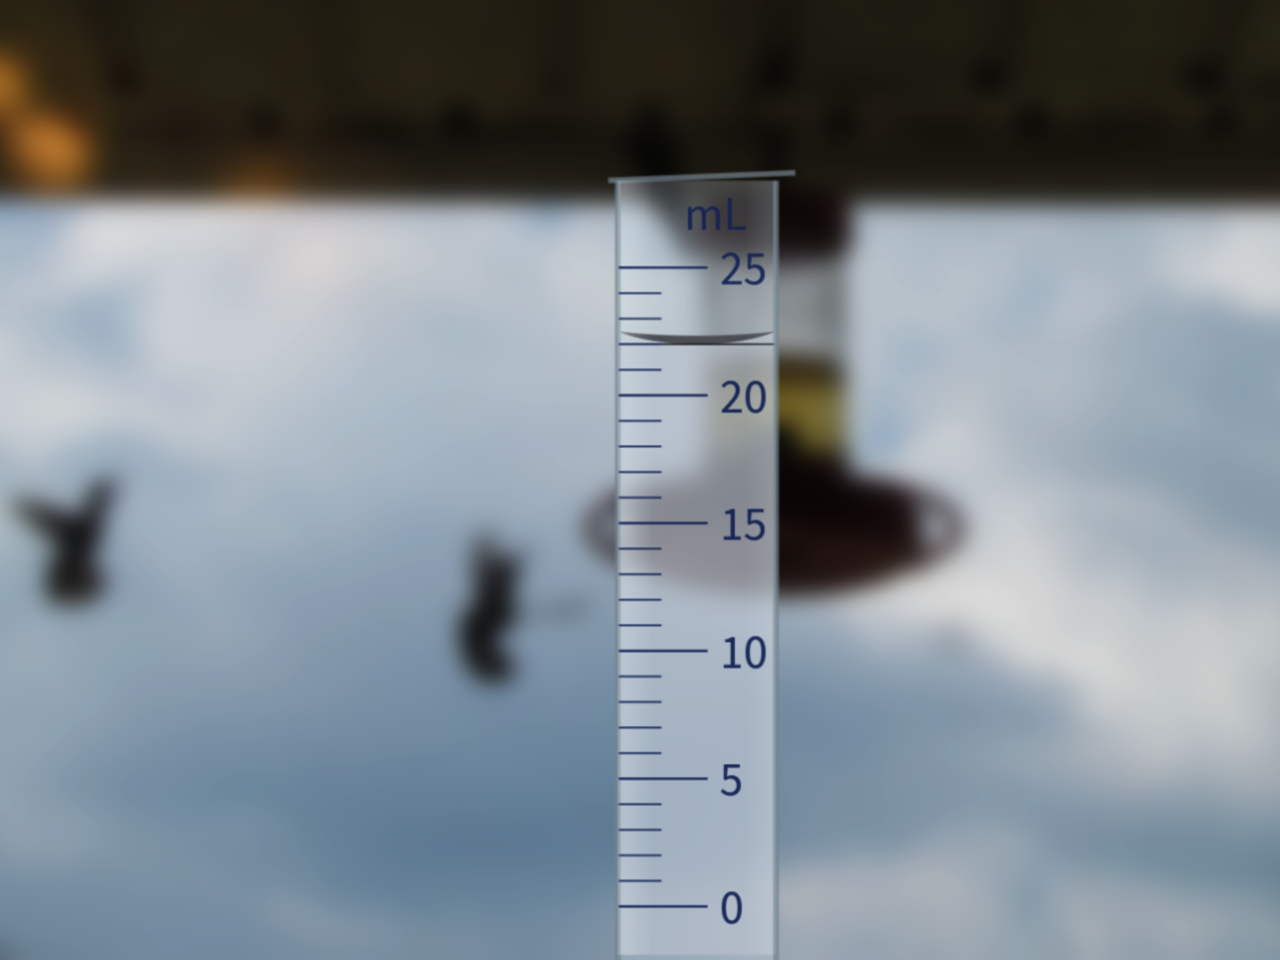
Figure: 22mL
